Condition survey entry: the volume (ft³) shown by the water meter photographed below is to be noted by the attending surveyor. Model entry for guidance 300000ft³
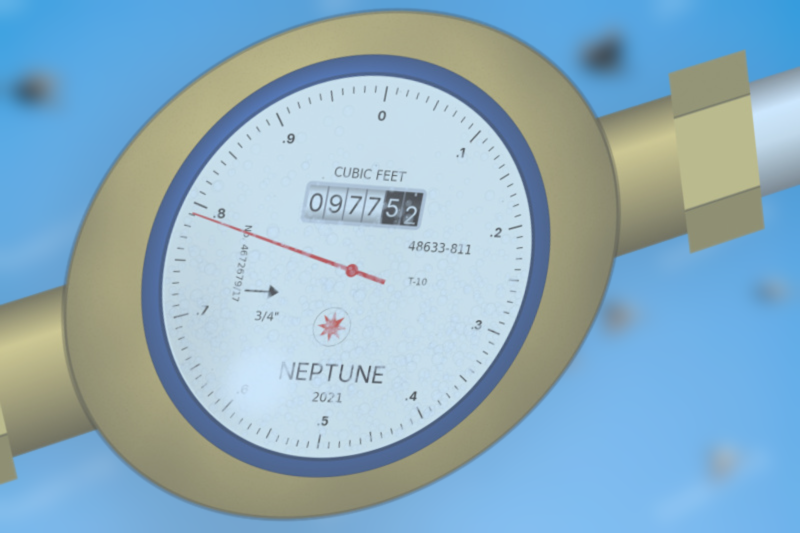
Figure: 97751.79ft³
